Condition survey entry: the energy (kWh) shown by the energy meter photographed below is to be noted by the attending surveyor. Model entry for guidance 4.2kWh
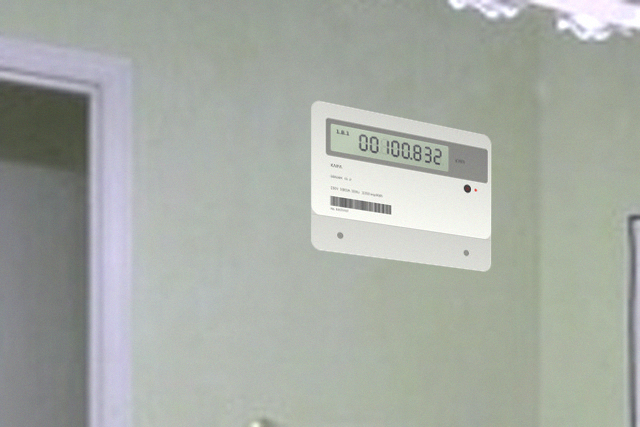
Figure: 100.832kWh
